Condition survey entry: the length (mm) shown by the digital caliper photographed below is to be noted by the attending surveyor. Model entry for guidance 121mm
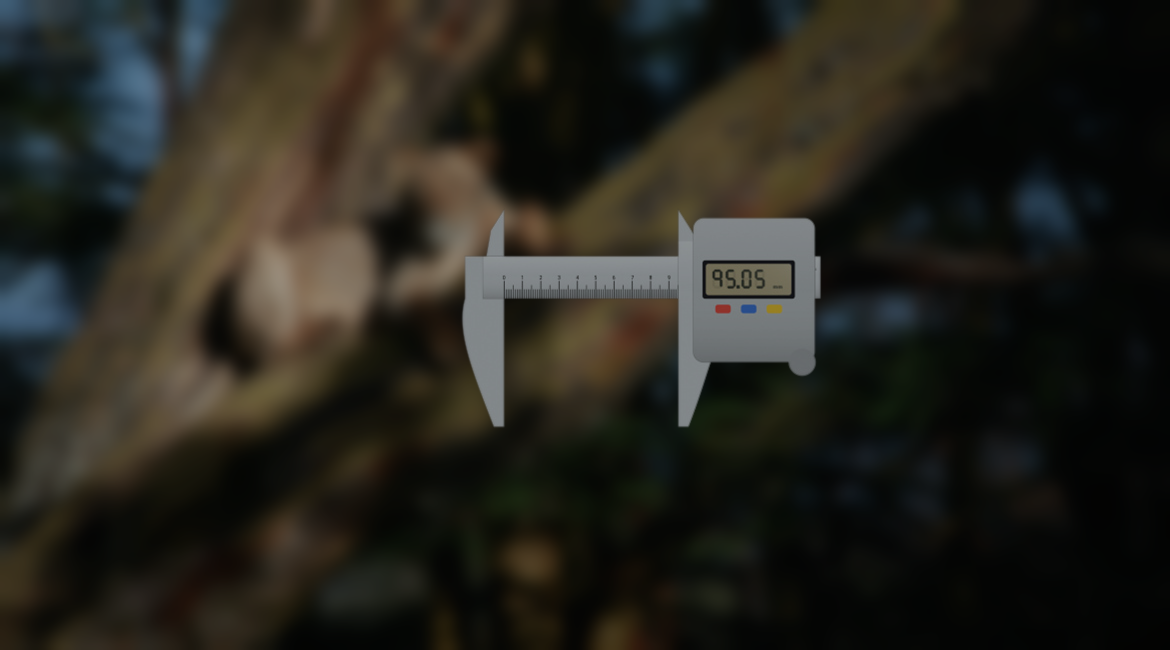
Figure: 95.05mm
